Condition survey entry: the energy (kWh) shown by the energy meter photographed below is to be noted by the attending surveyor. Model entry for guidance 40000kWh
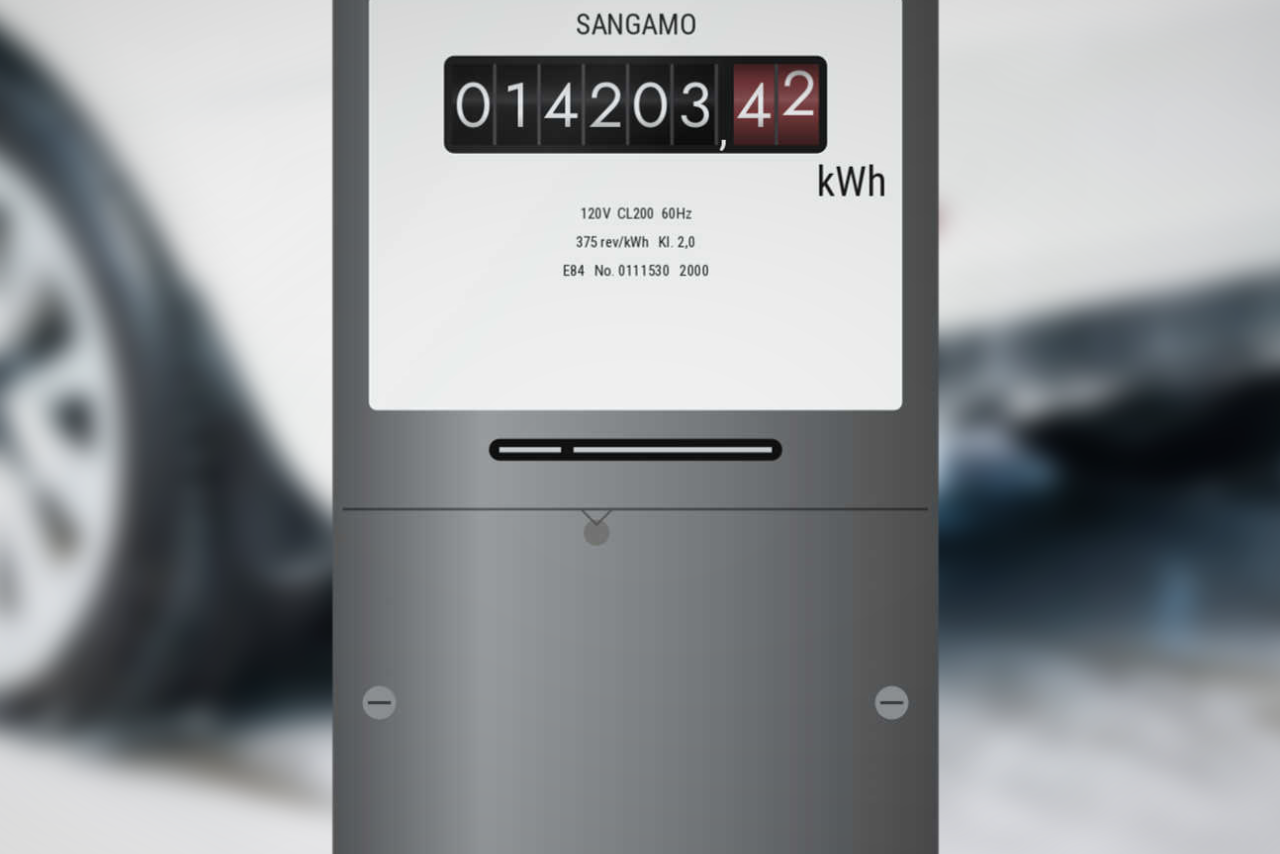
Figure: 14203.42kWh
